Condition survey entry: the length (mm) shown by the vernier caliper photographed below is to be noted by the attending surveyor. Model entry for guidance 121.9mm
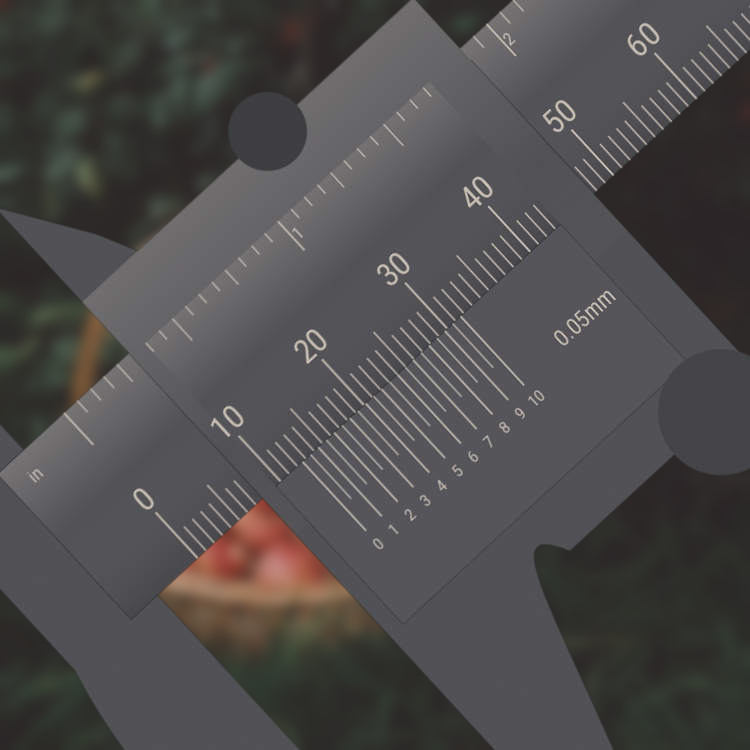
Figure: 12.6mm
